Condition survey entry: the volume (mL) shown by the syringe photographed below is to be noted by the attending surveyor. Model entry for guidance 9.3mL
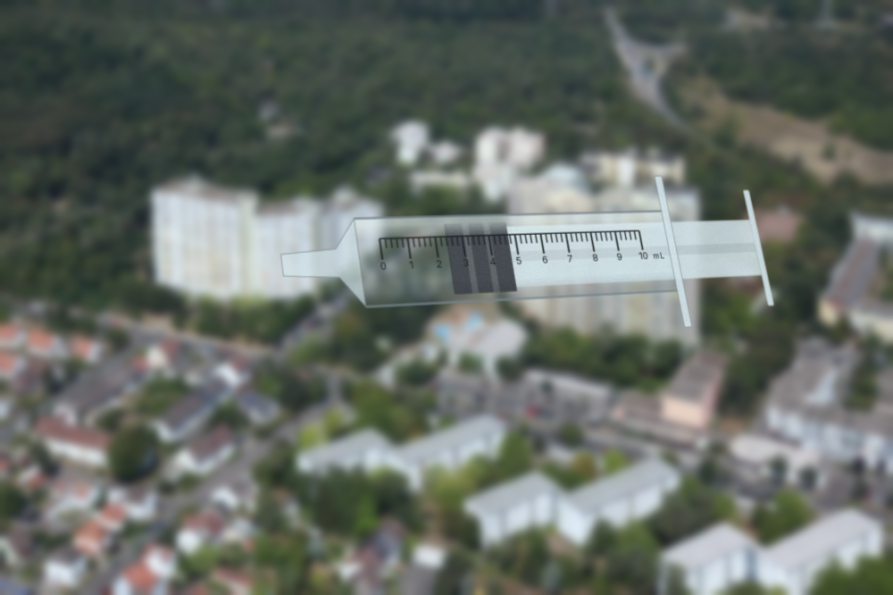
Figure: 2.4mL
